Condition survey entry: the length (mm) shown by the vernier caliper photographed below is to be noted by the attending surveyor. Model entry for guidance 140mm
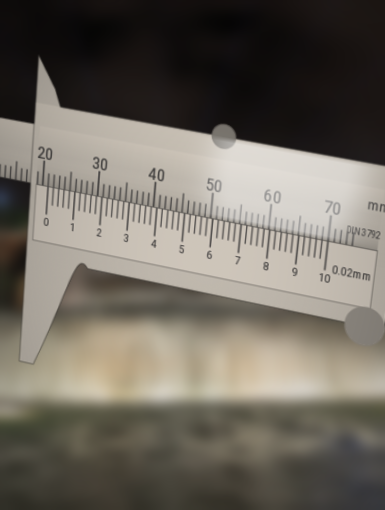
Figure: 21.0mm
